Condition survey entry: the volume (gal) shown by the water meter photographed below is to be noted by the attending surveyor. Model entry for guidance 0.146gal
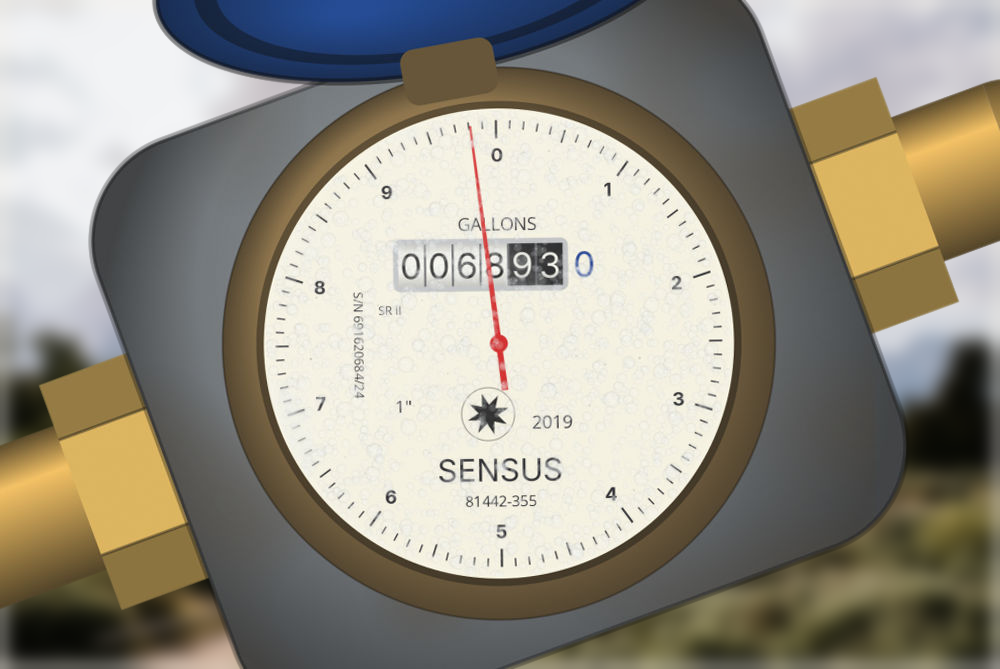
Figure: 68929.8gal
